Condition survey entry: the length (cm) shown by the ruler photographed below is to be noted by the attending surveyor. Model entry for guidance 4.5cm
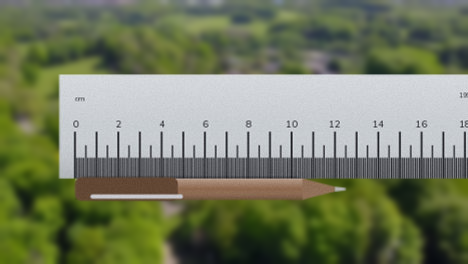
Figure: 12.5cm
